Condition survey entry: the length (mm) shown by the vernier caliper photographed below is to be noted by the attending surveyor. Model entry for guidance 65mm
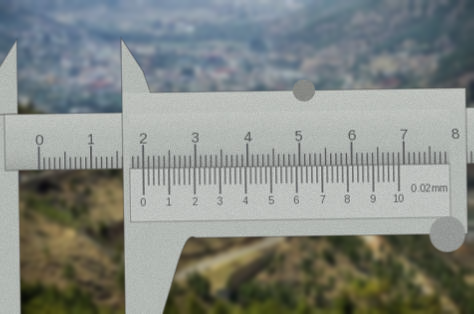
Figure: 20.0mm
